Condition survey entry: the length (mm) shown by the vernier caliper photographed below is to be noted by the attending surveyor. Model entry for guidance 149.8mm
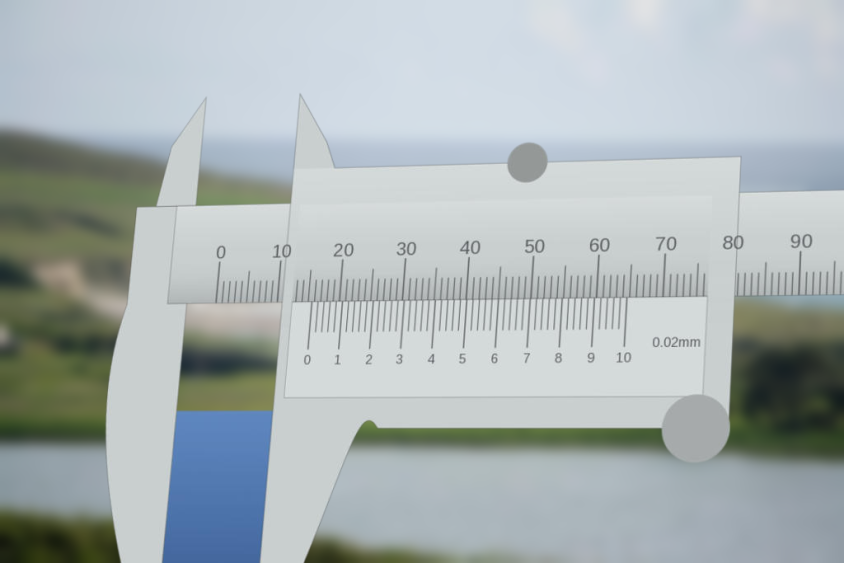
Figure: 15.6mm
